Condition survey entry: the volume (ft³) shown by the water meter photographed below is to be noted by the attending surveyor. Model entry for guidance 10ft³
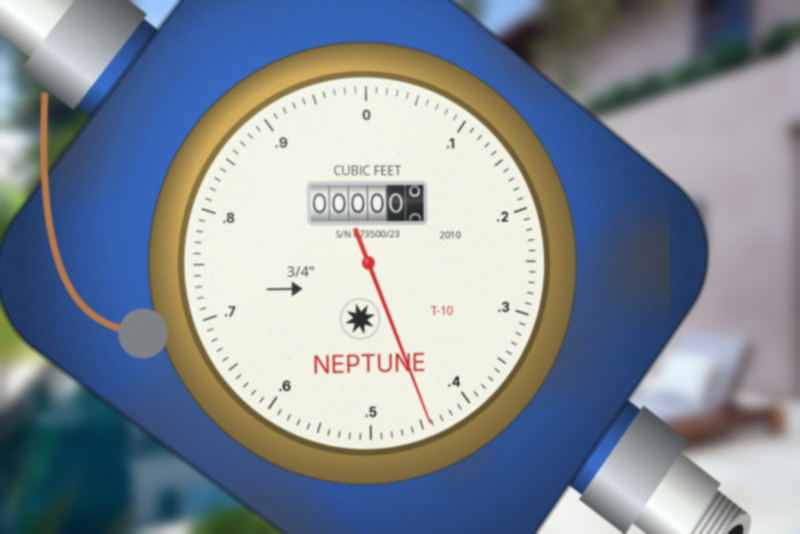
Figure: 8.44ft³
